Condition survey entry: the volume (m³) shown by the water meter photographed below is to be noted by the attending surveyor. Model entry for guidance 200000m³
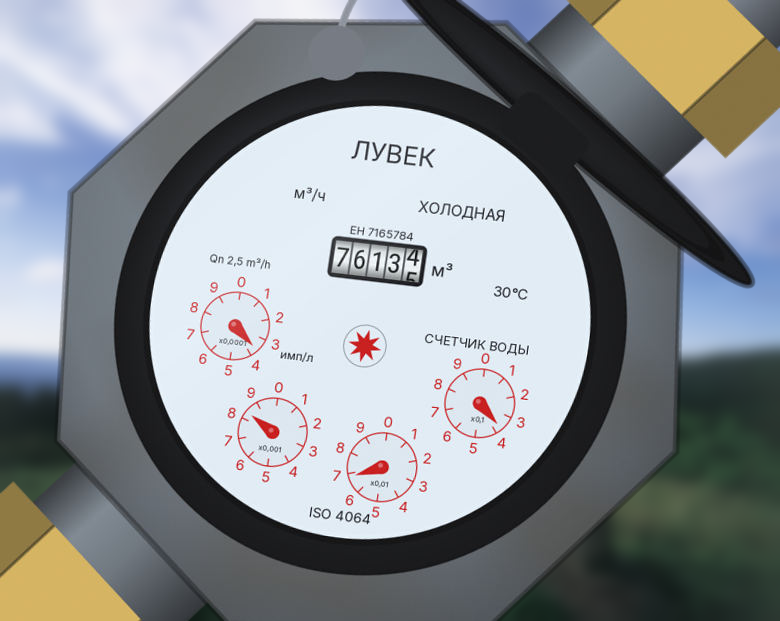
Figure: 76134.3683m³
